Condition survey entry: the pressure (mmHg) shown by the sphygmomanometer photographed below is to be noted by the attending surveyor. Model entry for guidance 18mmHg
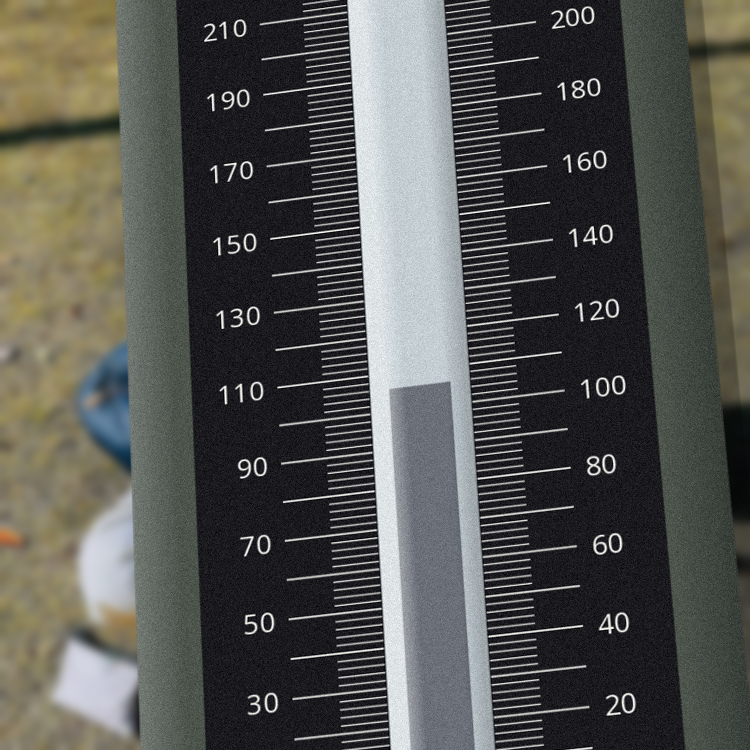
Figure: 106mmHg
